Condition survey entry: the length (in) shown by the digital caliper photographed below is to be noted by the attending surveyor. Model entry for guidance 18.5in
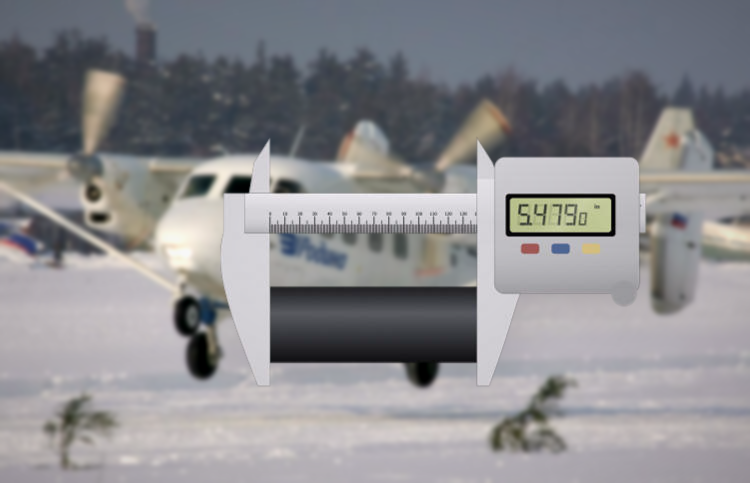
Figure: 5.4790in
